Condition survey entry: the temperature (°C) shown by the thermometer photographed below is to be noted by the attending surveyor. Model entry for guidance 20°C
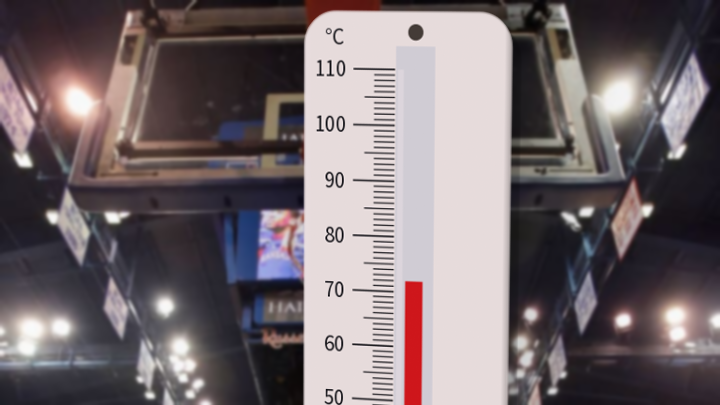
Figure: 72°C
